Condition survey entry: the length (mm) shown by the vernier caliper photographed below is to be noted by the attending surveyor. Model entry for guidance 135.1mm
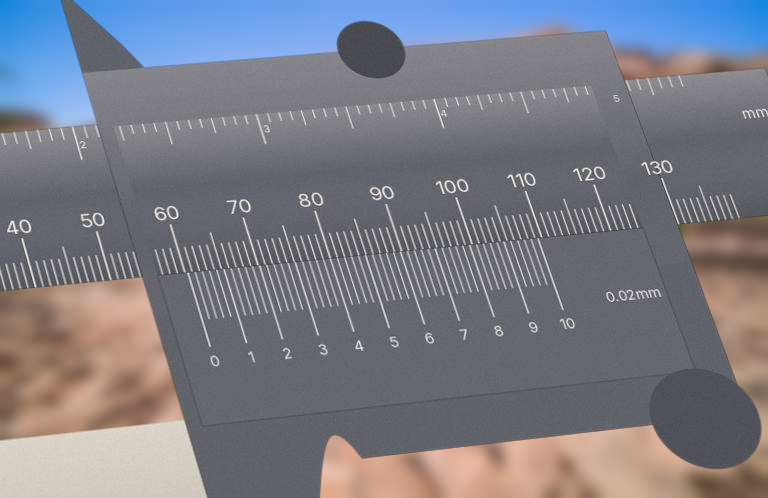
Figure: 60.4mm
